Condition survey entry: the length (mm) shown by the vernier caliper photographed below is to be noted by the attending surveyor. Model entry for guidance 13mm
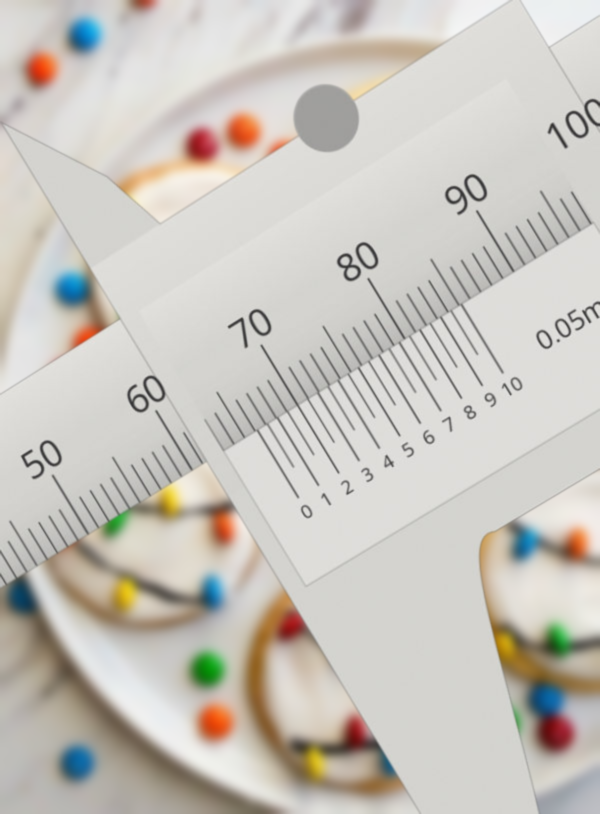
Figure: 66.2mm
